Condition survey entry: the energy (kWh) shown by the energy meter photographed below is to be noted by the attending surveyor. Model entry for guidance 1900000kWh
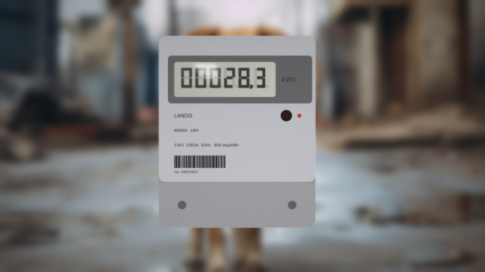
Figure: 28.3kWh
